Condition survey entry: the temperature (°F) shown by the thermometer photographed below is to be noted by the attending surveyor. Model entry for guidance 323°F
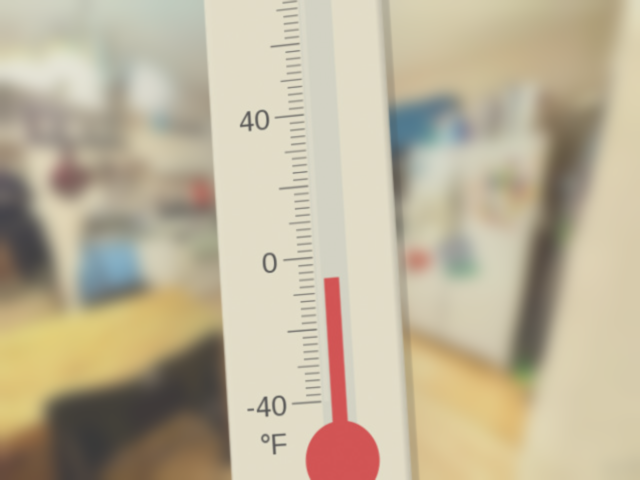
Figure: -6°F
